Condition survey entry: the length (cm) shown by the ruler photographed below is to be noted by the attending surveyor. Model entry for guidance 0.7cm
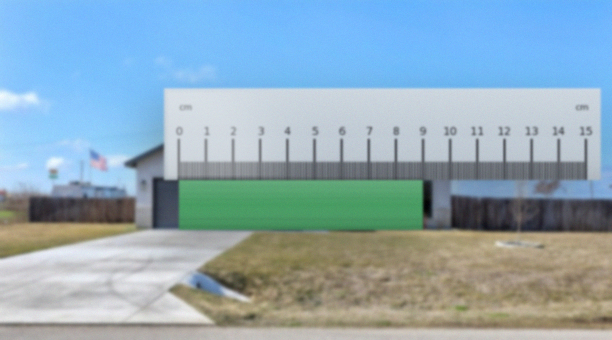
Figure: 9cm
